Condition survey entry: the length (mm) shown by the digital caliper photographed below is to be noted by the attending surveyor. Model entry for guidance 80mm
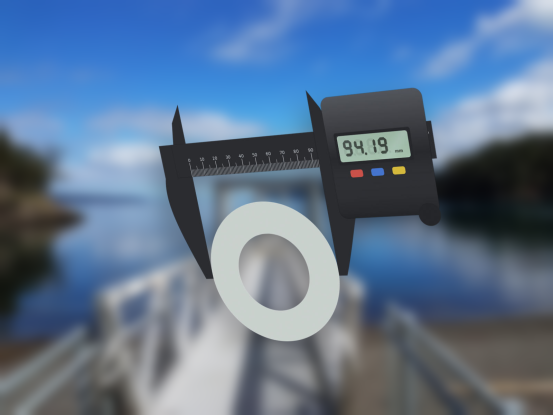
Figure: 94.19mm
